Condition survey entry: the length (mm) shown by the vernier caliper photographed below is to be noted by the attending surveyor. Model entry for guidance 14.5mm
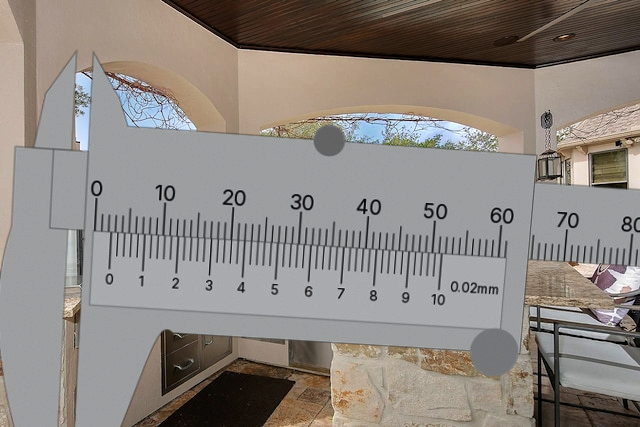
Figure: 2.4mm
